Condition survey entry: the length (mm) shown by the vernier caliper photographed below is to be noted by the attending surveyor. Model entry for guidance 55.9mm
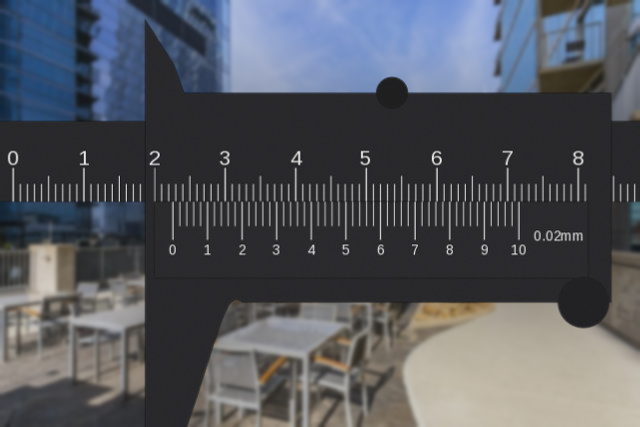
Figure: 22.6mm
